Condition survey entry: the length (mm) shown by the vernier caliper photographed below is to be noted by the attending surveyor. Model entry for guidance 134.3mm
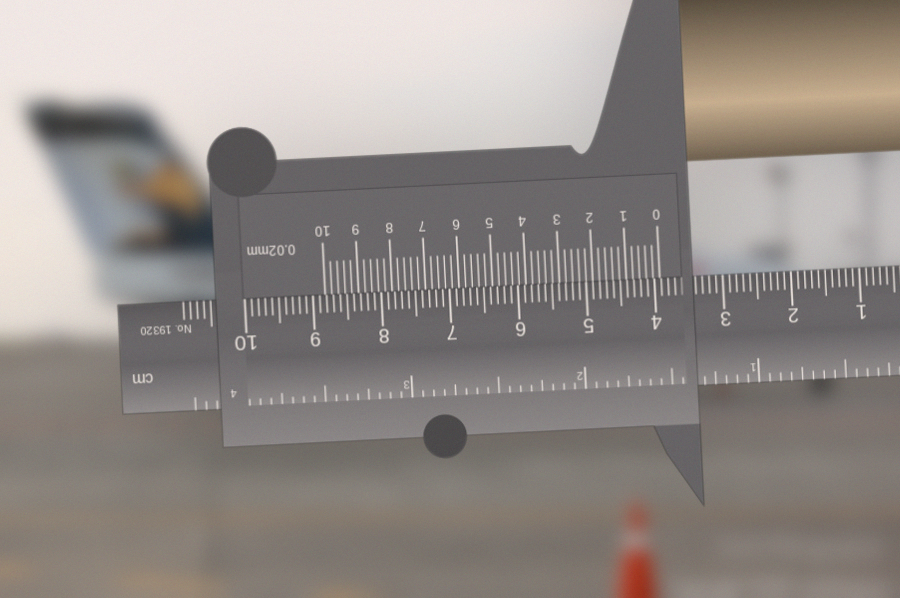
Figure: 39.2mm
